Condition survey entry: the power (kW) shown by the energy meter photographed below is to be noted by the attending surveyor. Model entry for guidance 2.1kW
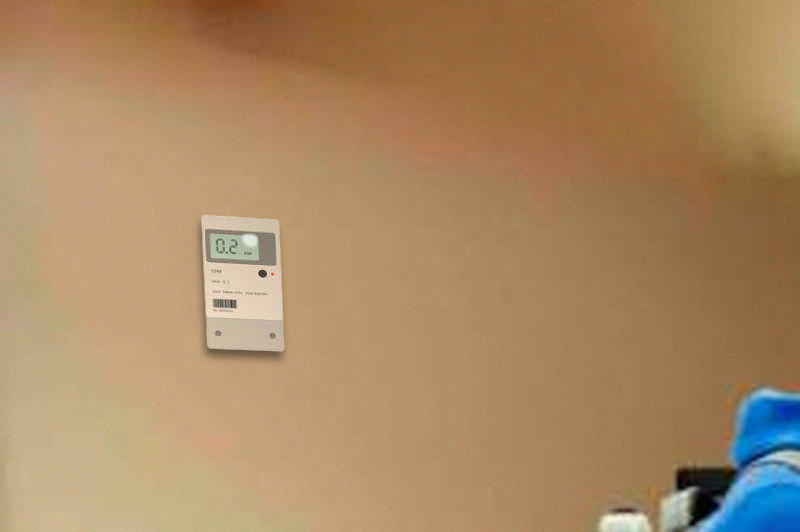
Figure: 0.2kW
